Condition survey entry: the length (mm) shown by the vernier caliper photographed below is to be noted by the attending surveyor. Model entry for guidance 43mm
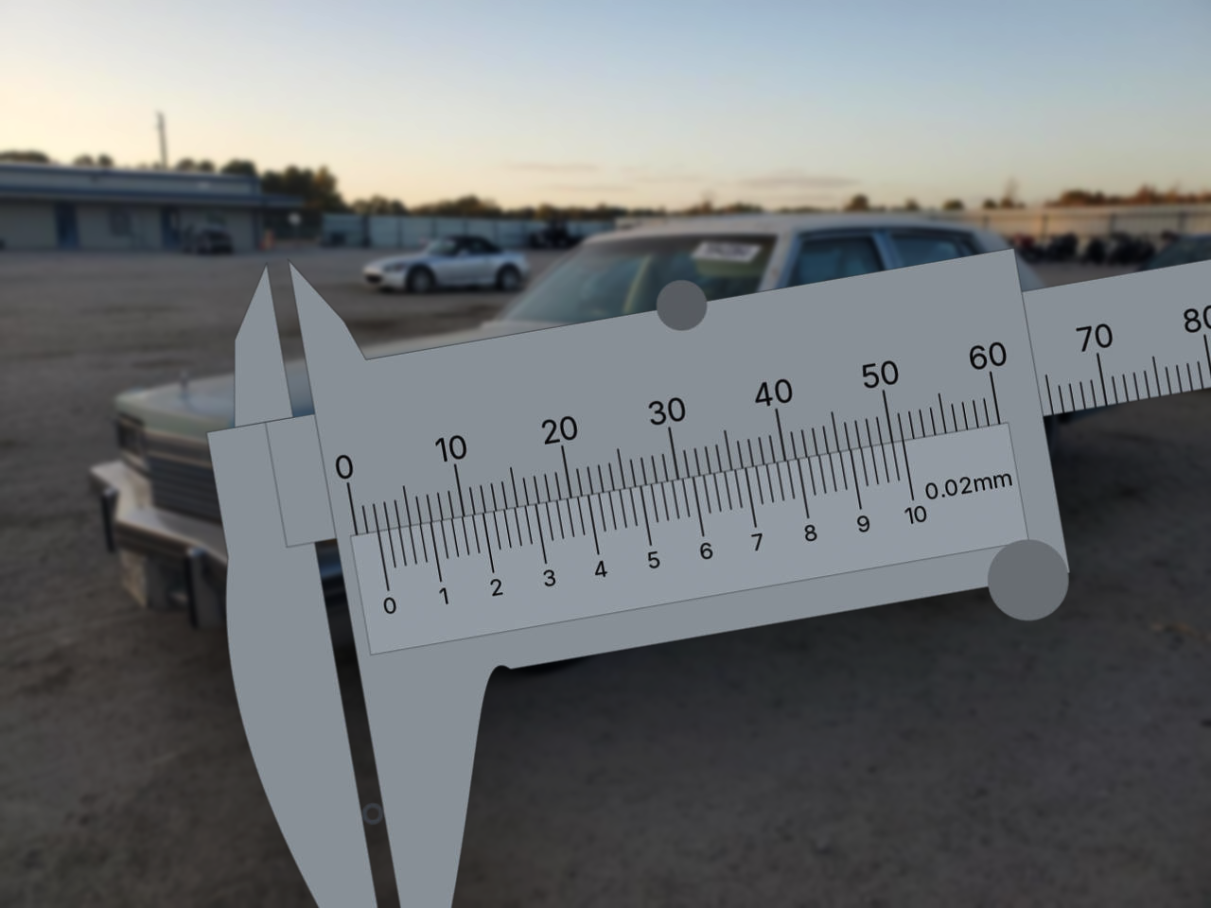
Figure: 2.0mm
